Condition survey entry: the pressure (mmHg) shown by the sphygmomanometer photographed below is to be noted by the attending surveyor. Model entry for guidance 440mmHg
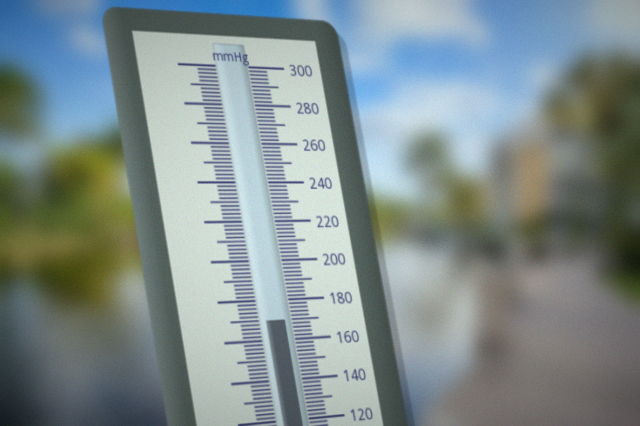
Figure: 170mmHg
